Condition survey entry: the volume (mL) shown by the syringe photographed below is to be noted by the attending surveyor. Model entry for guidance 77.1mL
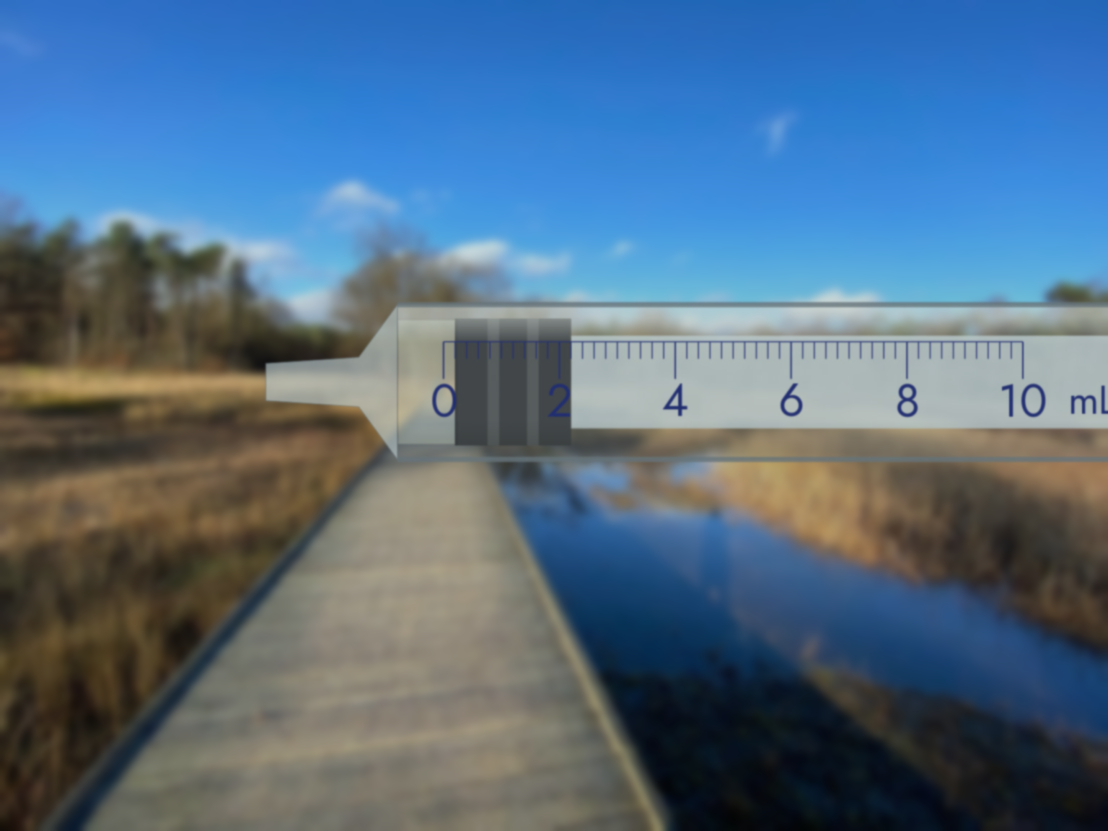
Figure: 0.2mL
